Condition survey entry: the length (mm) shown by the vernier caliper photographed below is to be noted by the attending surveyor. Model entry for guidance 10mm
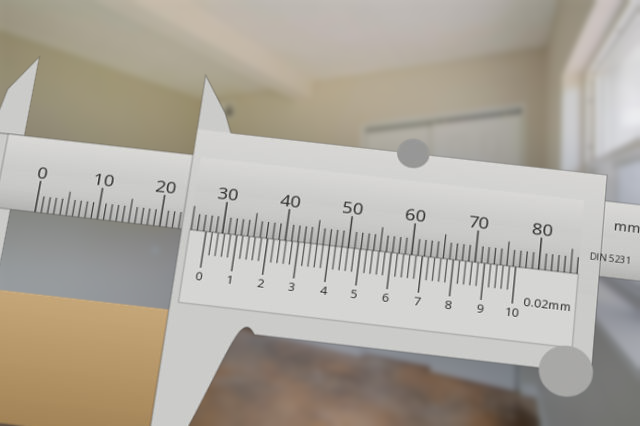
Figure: 27.4mm
